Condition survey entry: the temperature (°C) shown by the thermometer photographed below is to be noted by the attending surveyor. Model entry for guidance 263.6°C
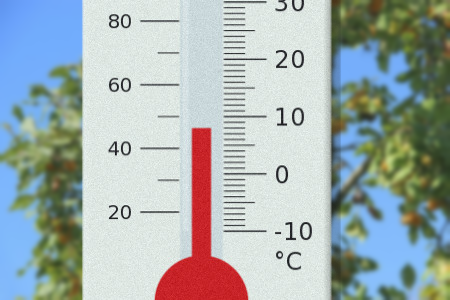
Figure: 8°C
